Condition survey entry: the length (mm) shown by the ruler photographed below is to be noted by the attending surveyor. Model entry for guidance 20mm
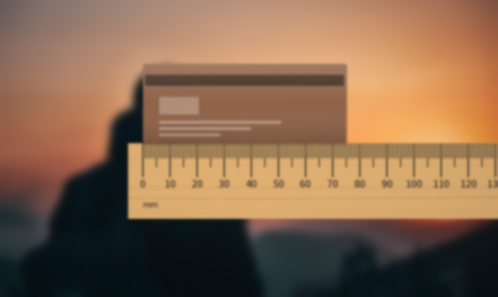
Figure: 75mm
